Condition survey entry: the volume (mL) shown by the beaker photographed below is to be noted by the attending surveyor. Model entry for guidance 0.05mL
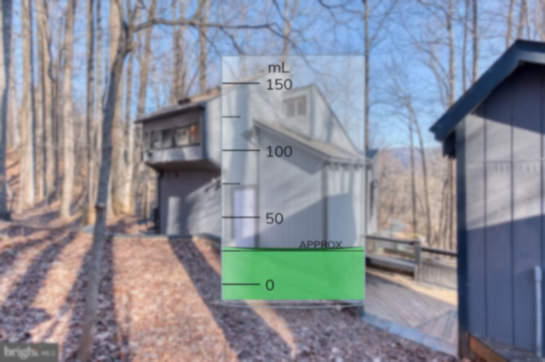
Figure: 25mL
